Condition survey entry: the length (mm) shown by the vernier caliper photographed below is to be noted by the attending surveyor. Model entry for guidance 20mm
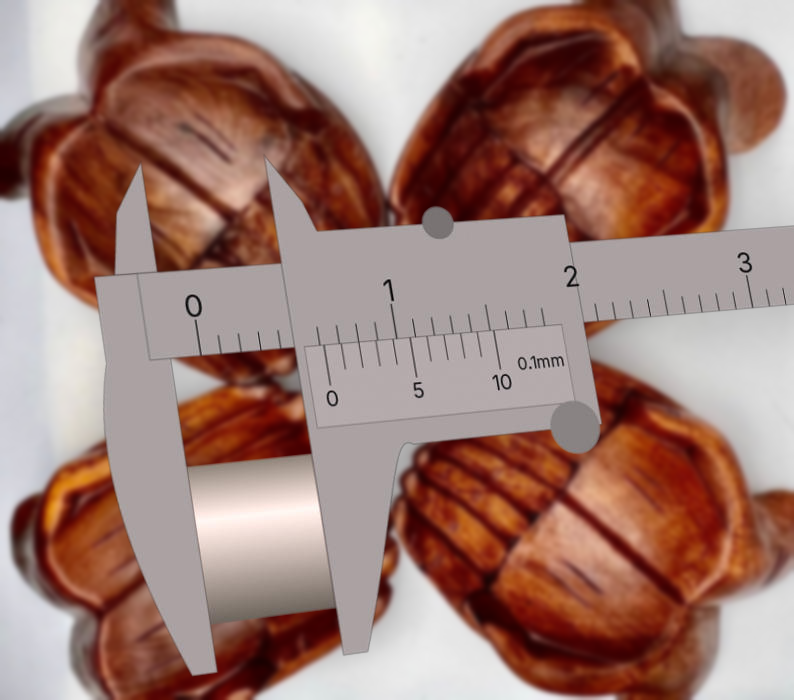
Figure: 6.2mm
